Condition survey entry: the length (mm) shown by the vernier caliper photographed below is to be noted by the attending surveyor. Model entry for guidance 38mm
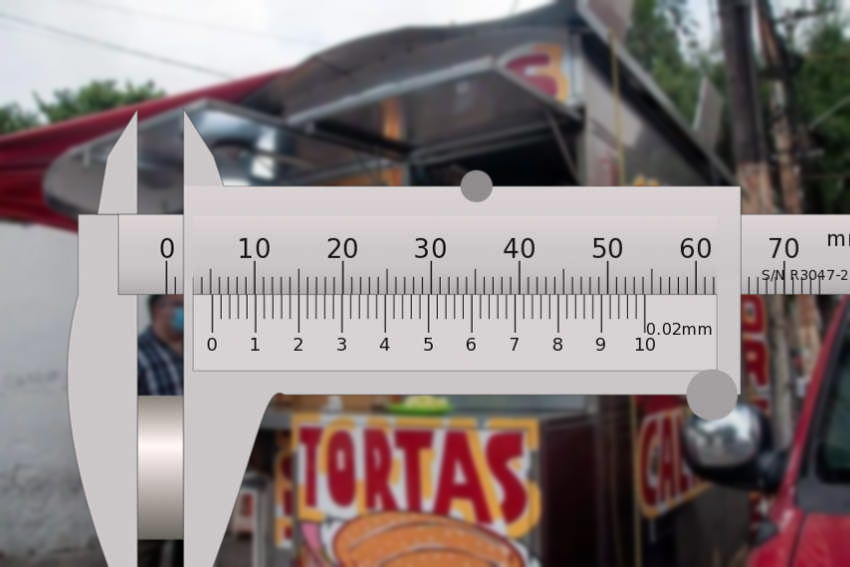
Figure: 5.2mm
